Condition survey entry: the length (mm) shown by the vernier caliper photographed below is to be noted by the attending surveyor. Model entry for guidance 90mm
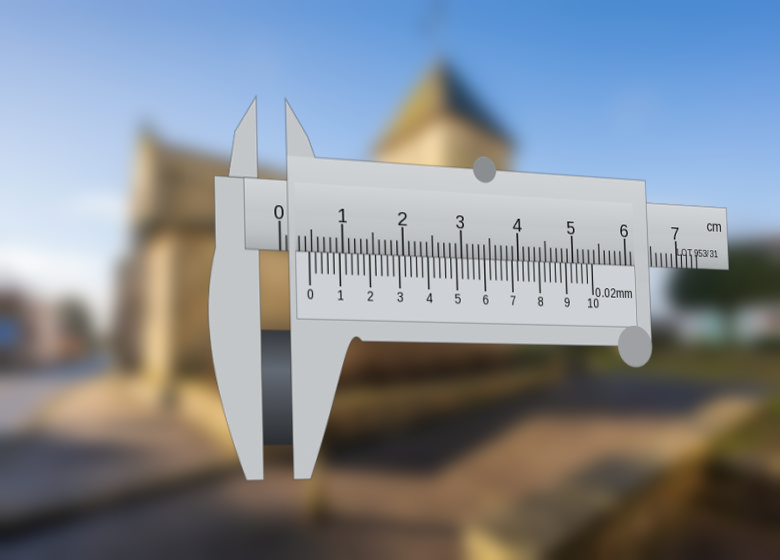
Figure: 4.6mm
